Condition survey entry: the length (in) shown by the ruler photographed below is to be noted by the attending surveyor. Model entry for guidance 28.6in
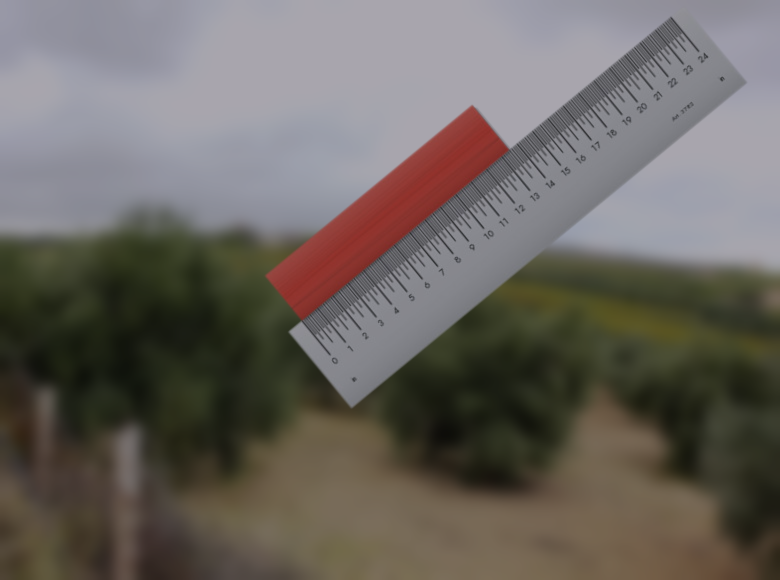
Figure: 13.5in
